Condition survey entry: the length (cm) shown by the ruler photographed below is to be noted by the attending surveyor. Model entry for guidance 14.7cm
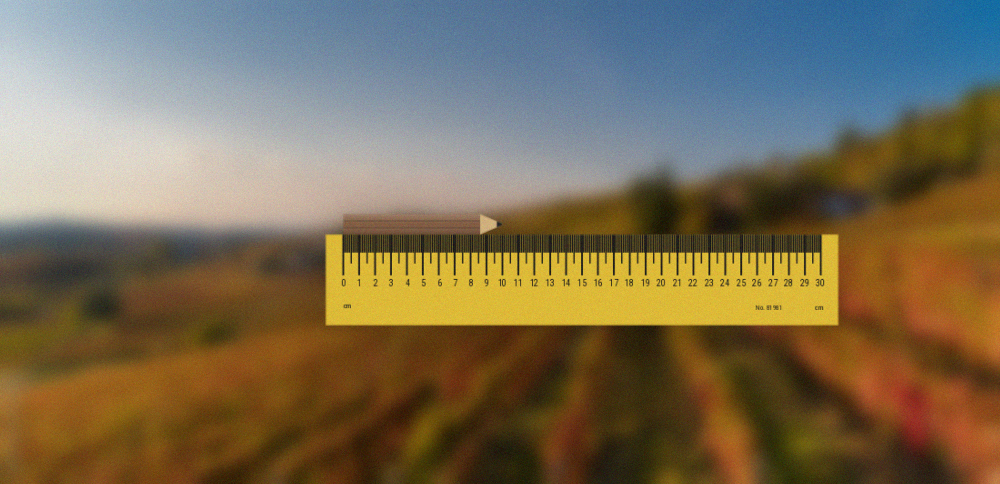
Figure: 10cm
